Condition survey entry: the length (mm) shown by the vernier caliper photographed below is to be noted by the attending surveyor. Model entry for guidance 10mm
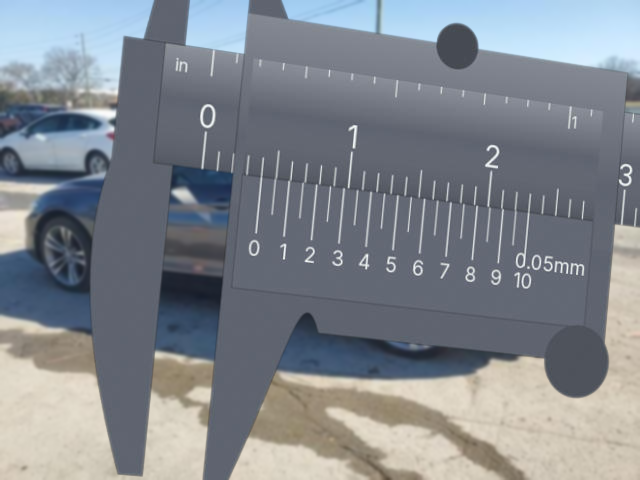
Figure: 4.0mm
